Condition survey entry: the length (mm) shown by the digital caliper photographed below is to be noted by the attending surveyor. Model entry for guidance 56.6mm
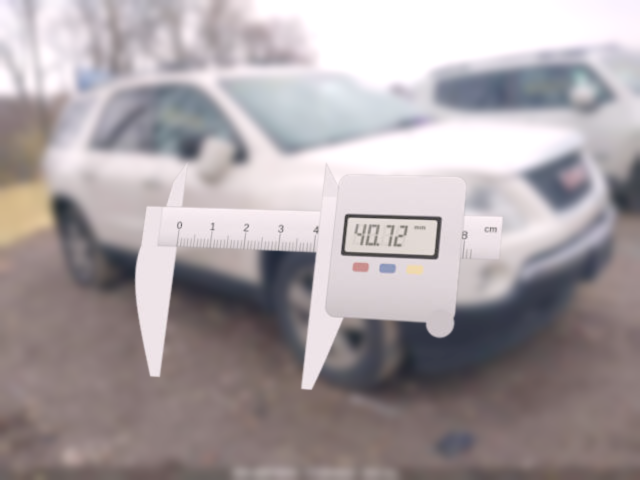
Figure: 40.72mm
